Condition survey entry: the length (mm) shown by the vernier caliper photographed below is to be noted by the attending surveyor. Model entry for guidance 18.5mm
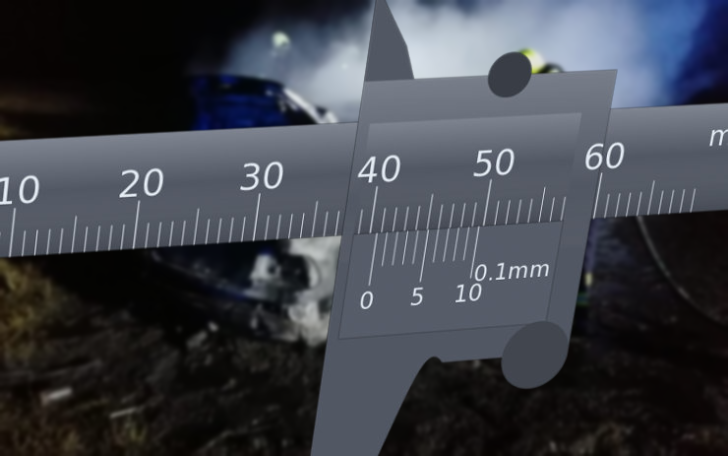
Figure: 40.6mm
